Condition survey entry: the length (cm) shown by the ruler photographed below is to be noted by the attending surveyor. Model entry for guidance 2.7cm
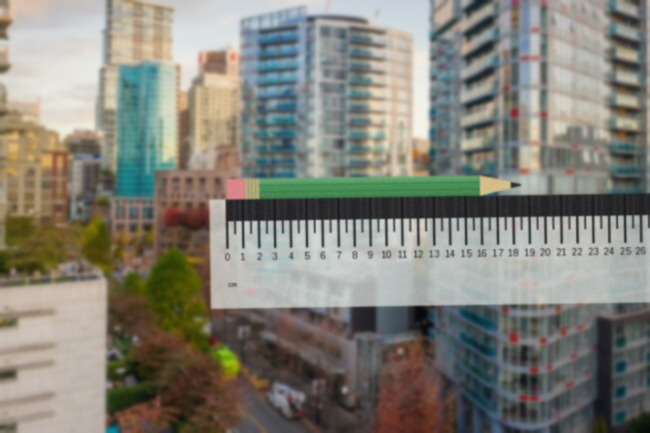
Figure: 18.5cm
